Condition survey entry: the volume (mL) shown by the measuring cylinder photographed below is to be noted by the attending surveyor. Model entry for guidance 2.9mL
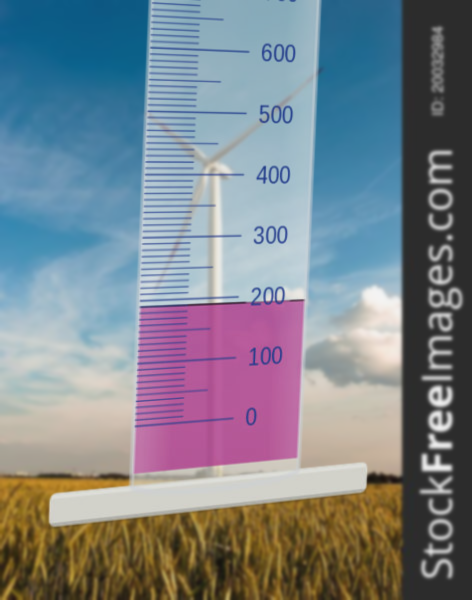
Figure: 190mL
